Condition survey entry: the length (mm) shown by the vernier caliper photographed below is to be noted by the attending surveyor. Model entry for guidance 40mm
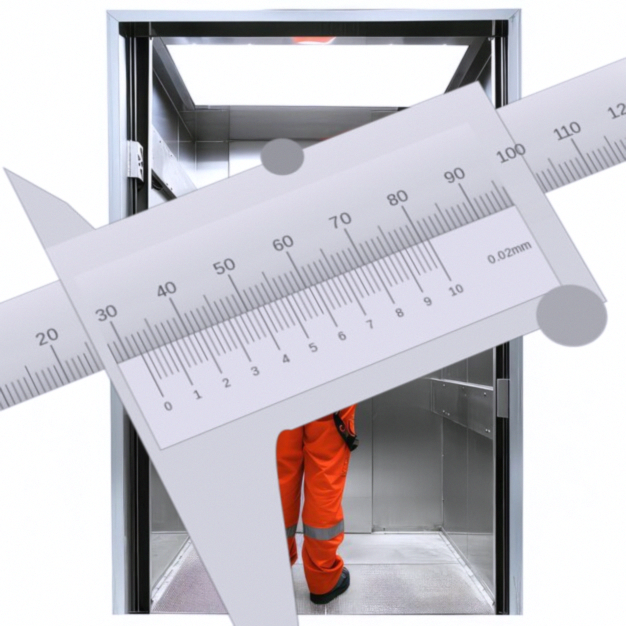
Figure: 32.0mm
